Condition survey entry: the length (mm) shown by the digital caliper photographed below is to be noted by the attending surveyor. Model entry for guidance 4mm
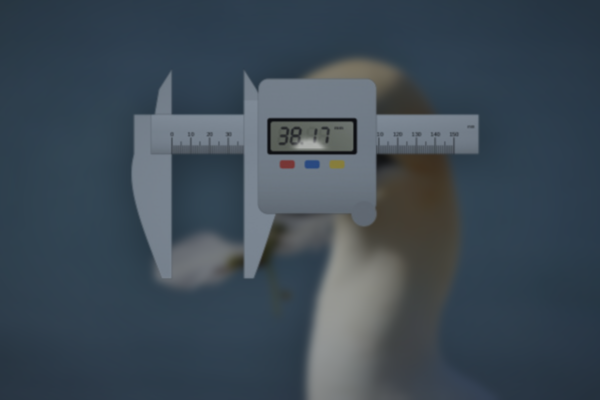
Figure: 38.17mm
